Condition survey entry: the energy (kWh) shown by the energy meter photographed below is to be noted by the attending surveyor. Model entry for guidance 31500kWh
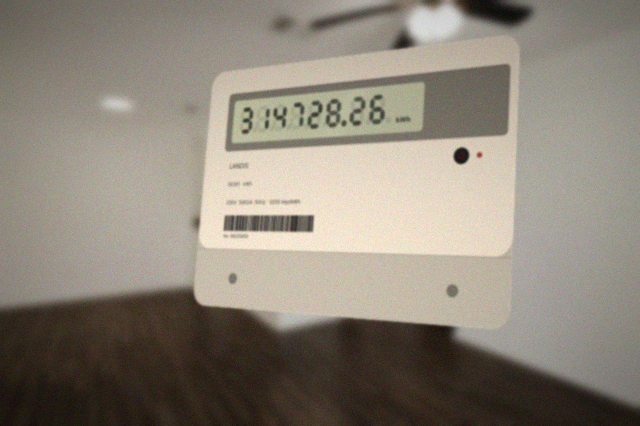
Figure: 314728.26kWh
